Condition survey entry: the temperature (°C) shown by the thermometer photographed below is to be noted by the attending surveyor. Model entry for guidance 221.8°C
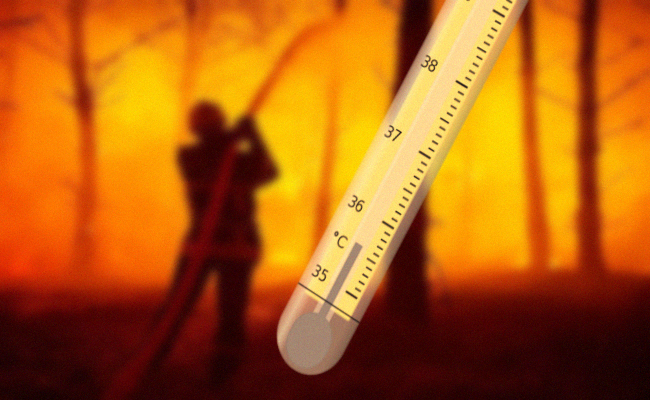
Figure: 35.6°C
